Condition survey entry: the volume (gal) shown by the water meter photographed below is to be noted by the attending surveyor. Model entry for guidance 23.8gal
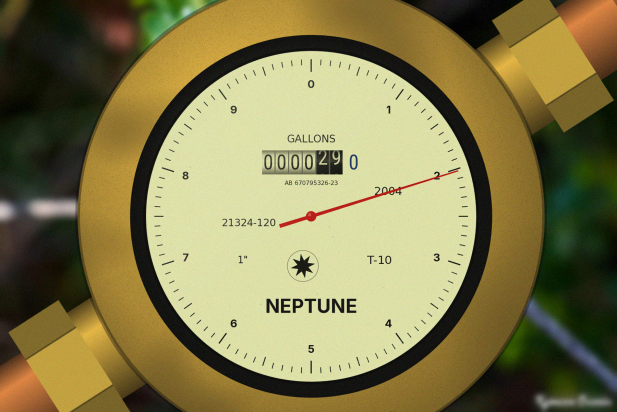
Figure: 292.0gal
